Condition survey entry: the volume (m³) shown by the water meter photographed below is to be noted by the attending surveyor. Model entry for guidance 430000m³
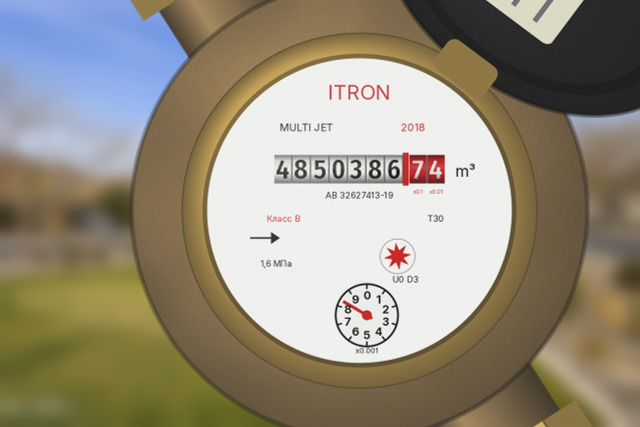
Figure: 4850386.748m³
